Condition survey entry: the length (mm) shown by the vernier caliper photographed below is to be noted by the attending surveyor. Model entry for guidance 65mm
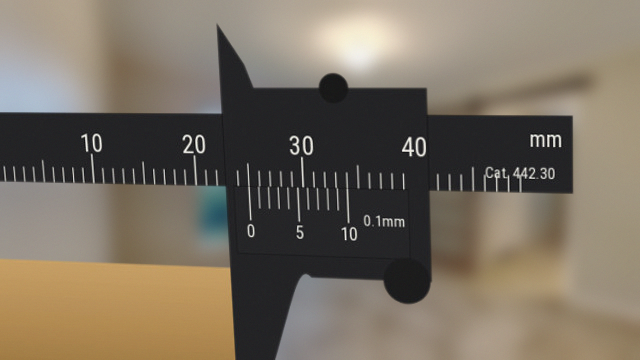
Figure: 25.0mm
